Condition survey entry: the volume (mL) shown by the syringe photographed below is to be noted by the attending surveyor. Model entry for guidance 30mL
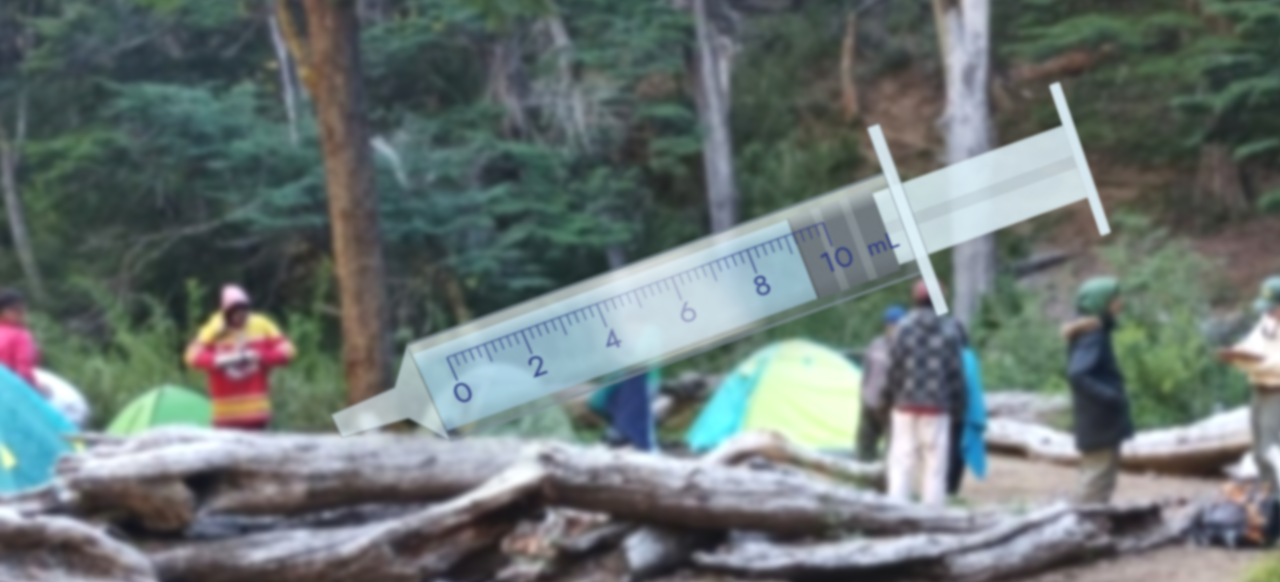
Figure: 9.2mL
